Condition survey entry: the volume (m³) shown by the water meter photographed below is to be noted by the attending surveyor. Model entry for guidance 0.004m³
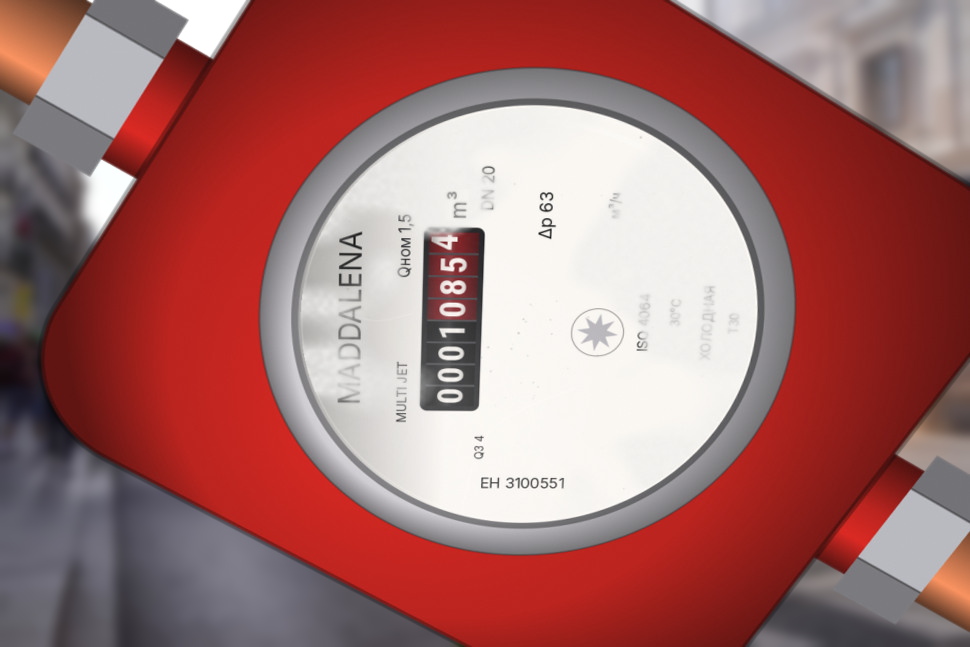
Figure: 1.0854m³
